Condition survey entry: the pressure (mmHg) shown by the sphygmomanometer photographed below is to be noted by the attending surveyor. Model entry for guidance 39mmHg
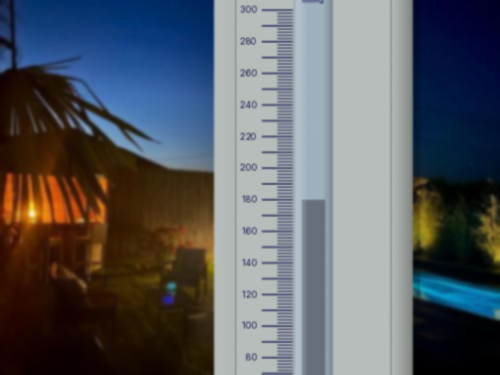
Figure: 180mmHg
